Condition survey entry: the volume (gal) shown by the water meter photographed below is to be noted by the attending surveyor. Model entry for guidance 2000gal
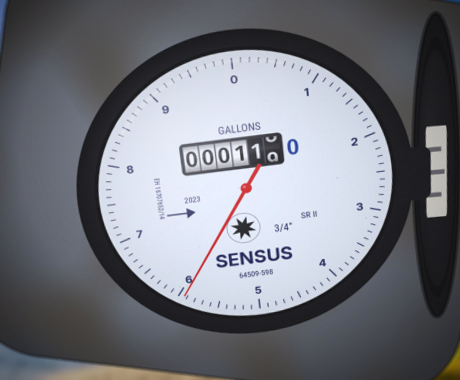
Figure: 1185.9gal
